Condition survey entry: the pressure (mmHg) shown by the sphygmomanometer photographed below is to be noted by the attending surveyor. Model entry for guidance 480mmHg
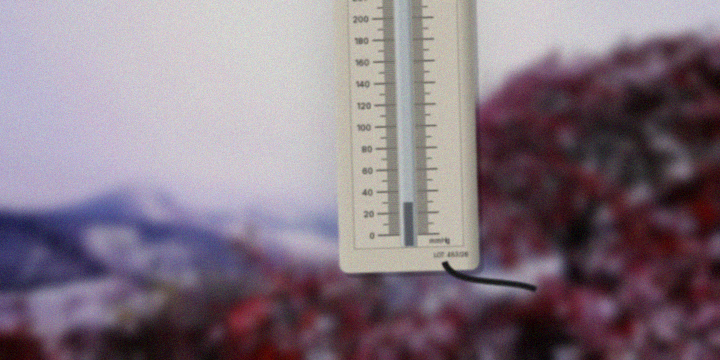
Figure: 30mmHg
